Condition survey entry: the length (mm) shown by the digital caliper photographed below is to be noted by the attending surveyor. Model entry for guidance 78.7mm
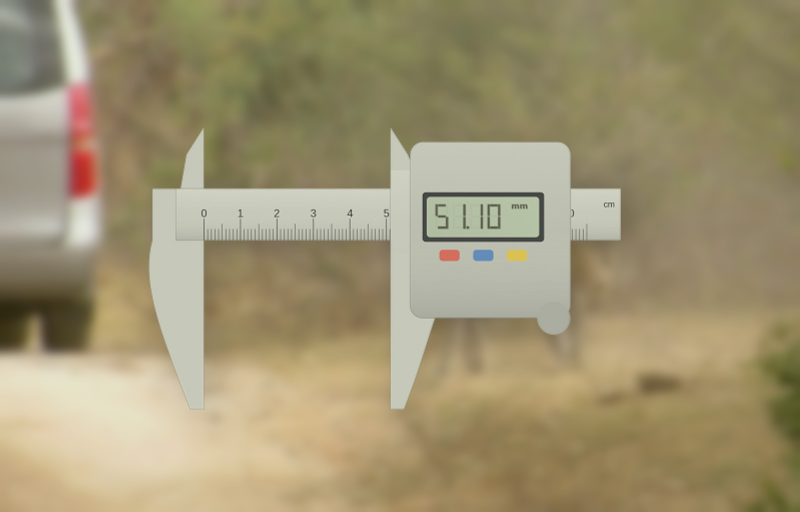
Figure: 51.10mm
